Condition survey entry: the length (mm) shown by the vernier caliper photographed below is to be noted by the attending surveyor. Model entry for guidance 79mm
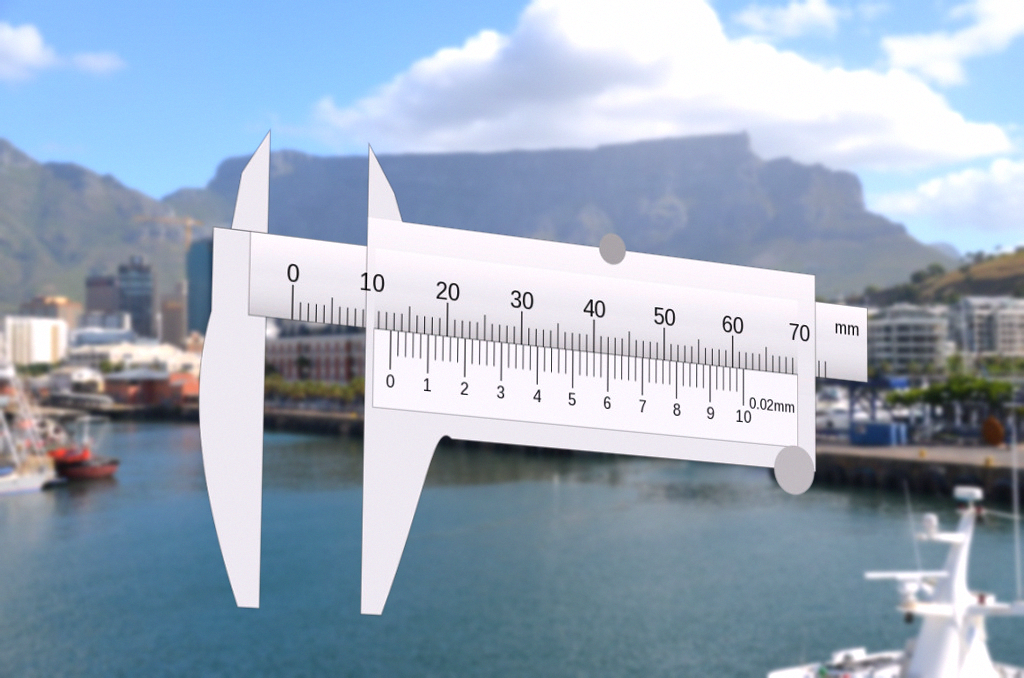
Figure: 12.6mm
